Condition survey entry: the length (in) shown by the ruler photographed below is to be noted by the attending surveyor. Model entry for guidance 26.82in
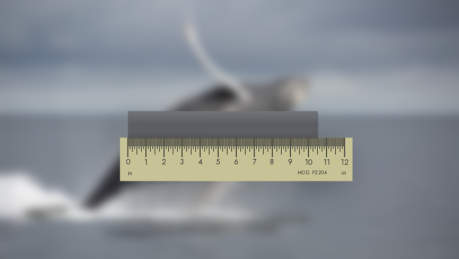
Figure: 10.5in
